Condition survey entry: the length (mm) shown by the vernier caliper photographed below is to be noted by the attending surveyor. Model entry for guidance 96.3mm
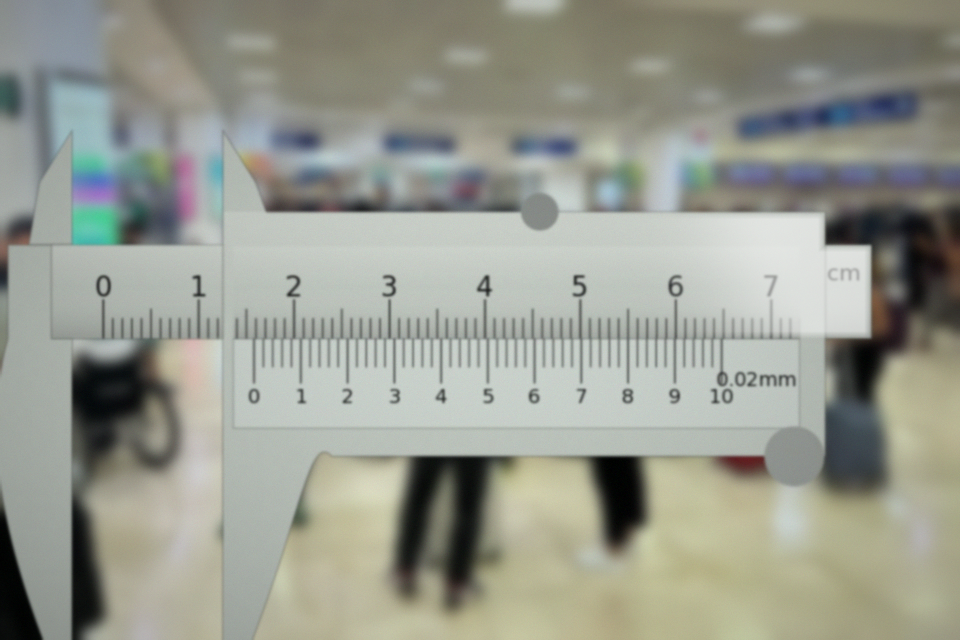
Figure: 15.8mm
